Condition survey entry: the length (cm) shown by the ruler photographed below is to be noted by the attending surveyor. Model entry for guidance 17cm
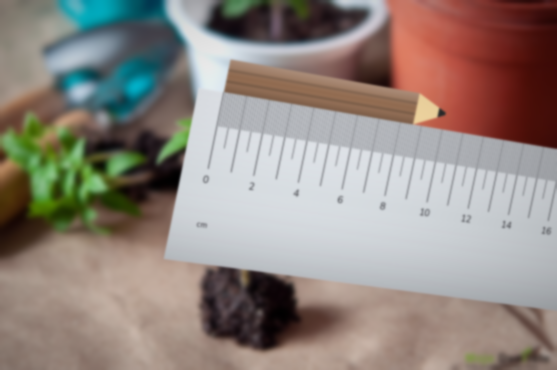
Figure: 10cm
